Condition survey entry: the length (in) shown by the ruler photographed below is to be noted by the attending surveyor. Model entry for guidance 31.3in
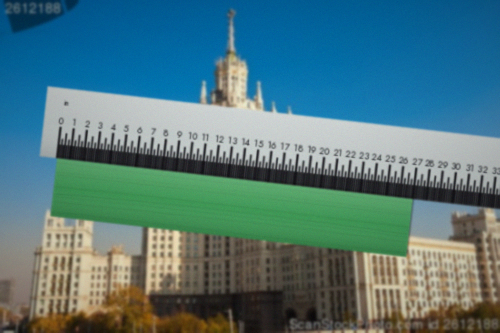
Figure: 27in
